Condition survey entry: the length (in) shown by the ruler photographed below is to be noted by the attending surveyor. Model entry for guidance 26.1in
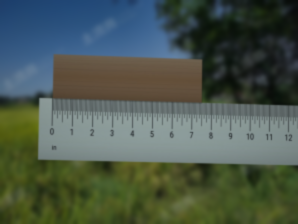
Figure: 7.5in
